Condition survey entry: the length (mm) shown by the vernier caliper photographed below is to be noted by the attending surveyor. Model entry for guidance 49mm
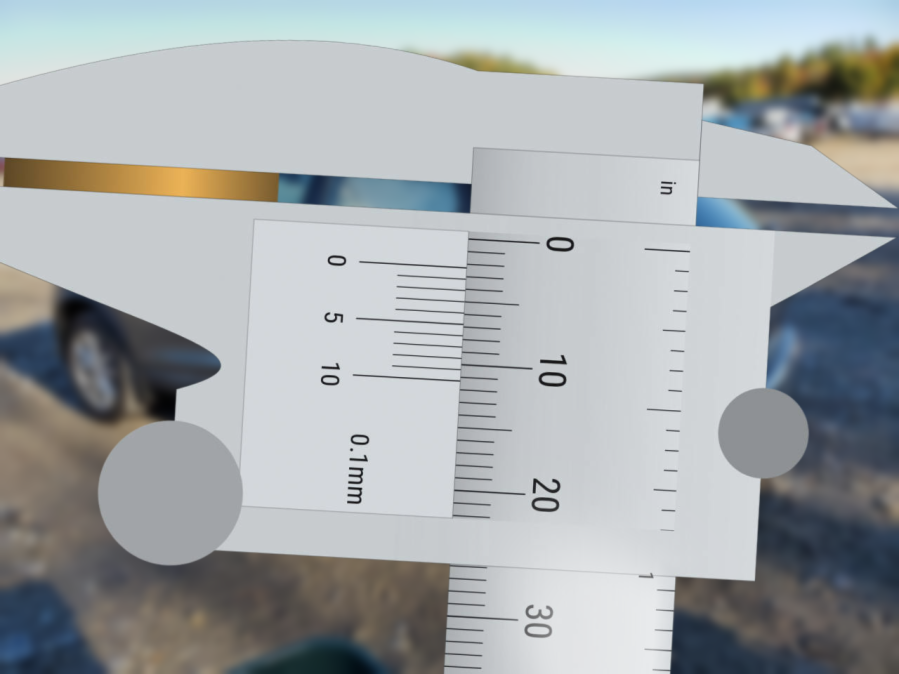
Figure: 2.3mm
